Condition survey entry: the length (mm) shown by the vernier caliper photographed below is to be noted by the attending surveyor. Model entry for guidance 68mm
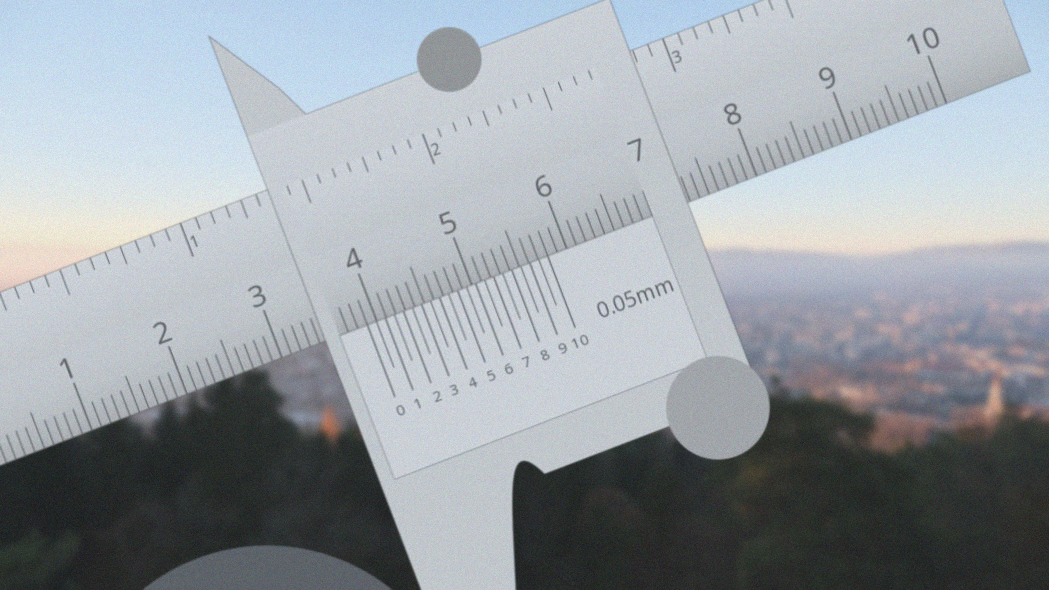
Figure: 39.0mm
